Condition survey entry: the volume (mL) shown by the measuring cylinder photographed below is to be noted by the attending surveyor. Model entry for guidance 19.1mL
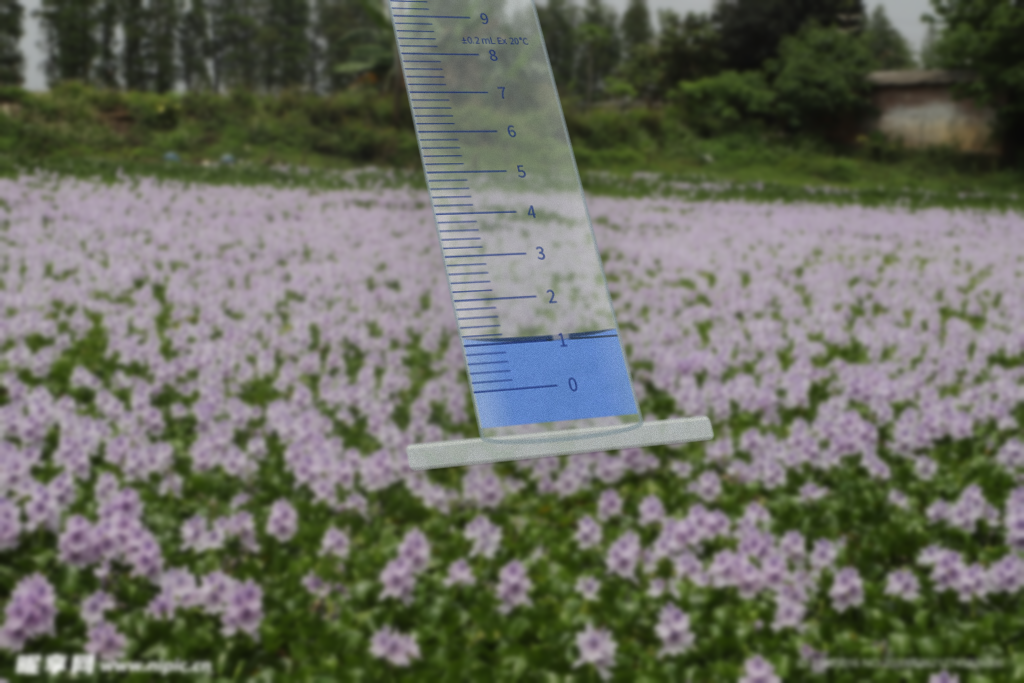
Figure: 1mL
